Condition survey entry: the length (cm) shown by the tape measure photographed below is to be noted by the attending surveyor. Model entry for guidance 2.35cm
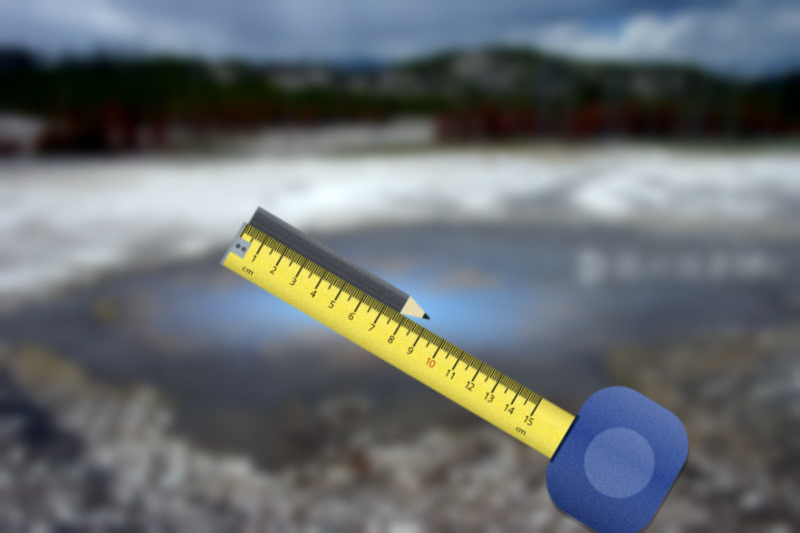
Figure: 9cm
